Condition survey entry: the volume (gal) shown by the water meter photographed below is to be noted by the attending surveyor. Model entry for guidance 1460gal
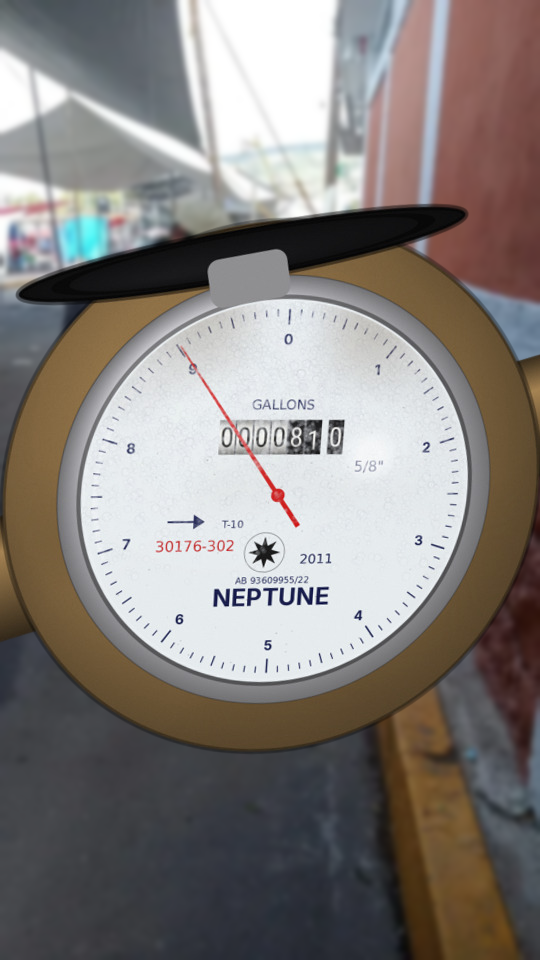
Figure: 809.0gal
